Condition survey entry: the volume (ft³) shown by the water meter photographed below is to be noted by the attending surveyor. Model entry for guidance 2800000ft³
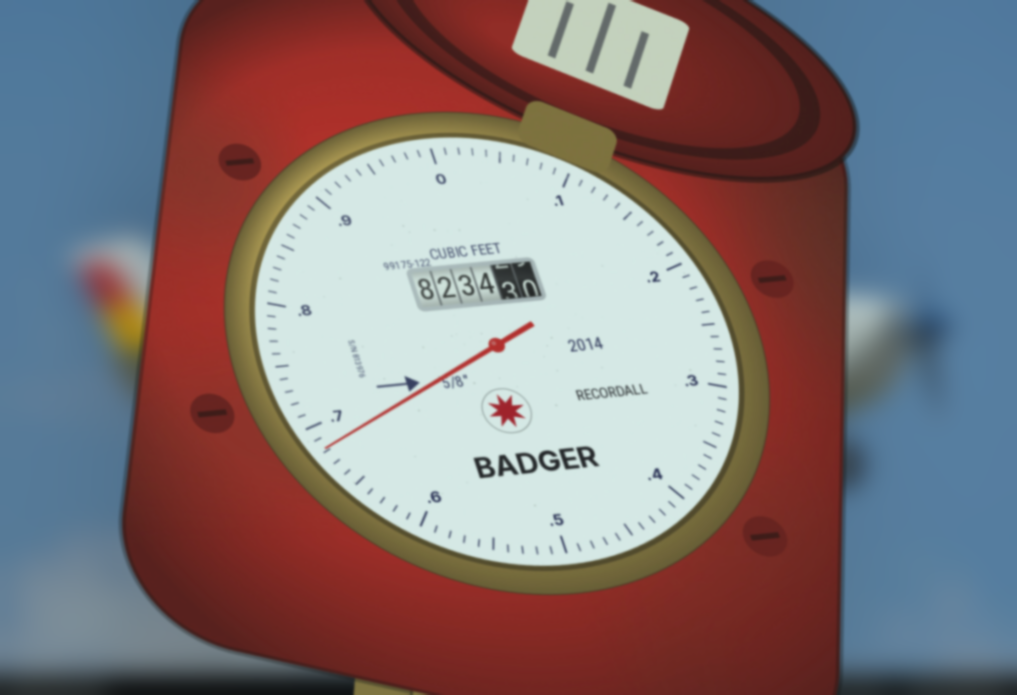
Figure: 823429.68ft³
